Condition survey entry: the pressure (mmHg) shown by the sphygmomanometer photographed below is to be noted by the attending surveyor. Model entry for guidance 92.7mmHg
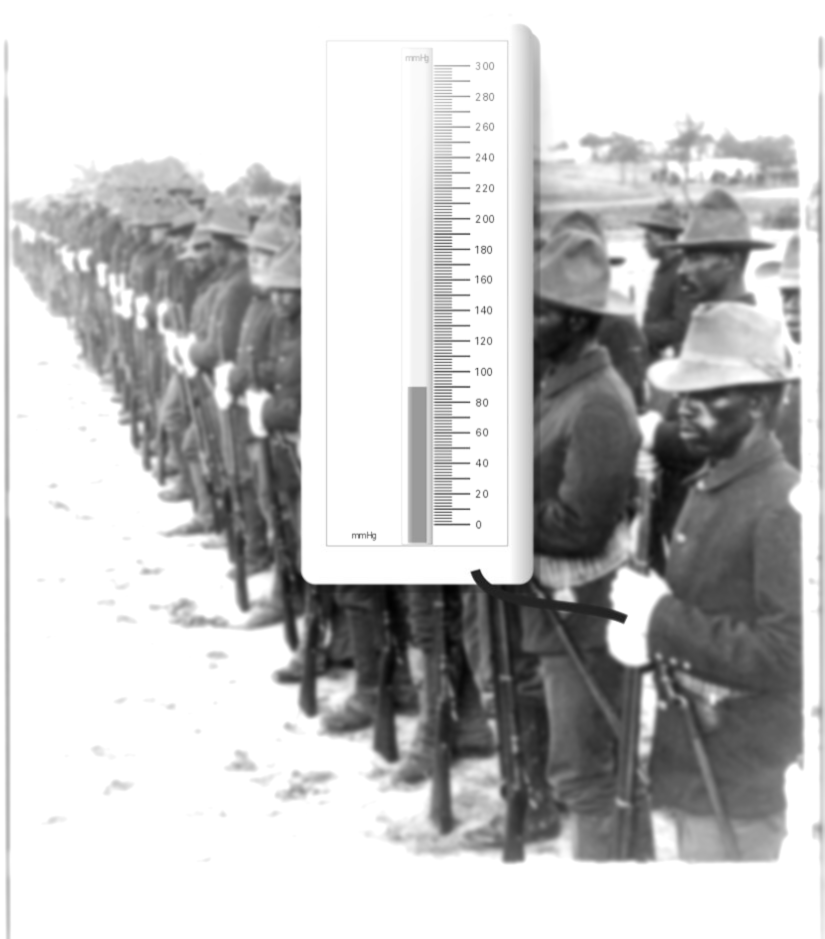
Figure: 90mmHg
